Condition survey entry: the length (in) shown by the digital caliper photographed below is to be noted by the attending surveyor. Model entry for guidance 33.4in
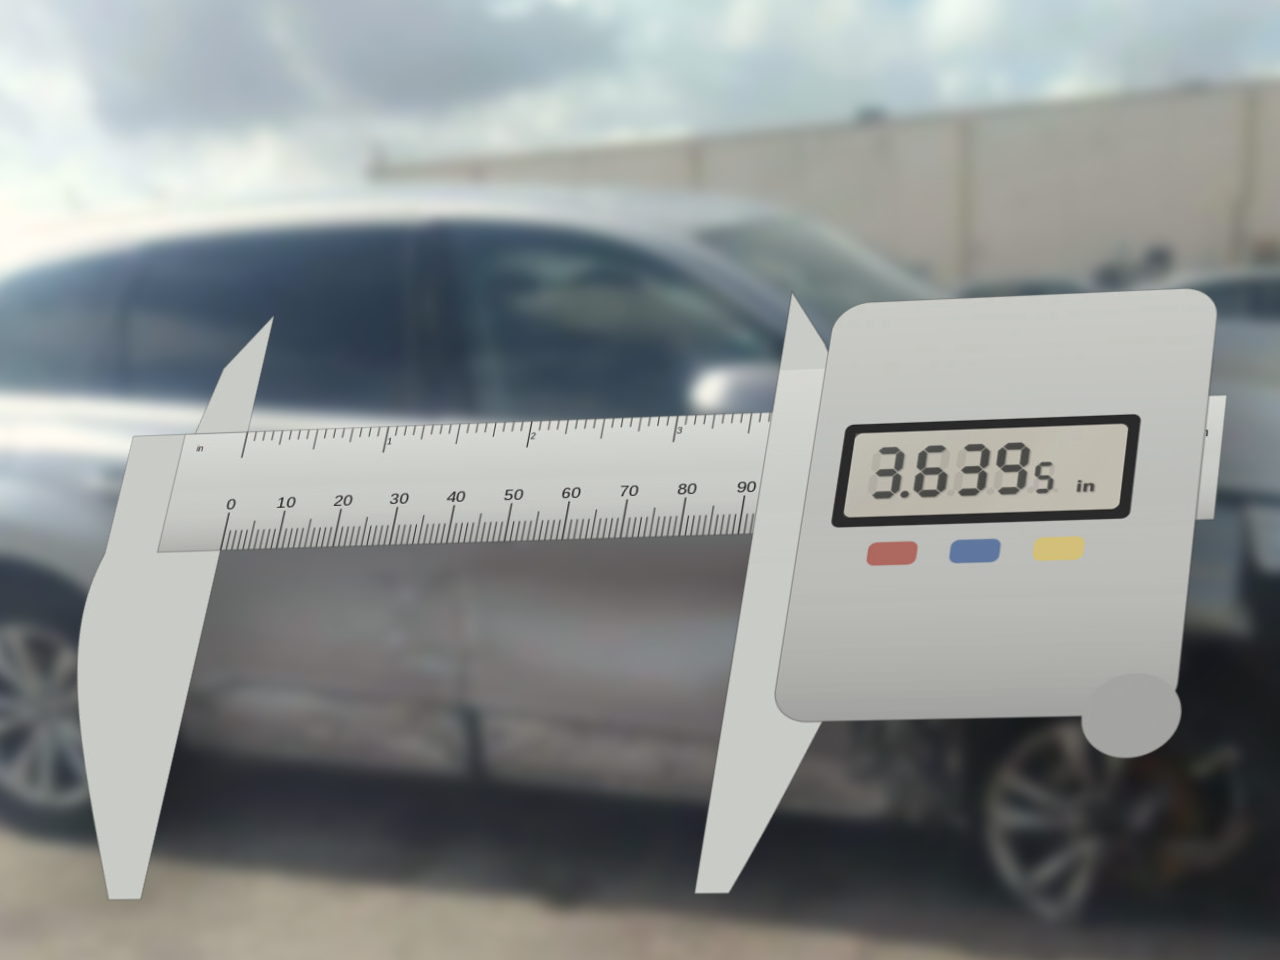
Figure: 3.6395in
